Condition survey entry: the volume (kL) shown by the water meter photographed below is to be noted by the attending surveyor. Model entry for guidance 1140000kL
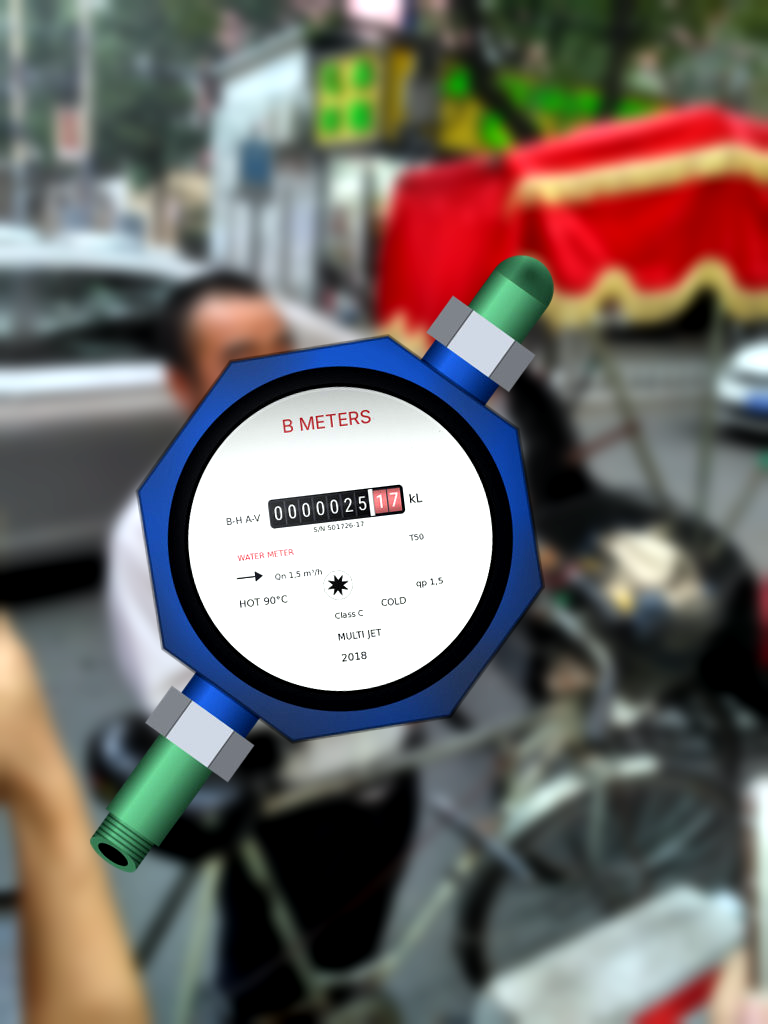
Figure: 25.17kL
